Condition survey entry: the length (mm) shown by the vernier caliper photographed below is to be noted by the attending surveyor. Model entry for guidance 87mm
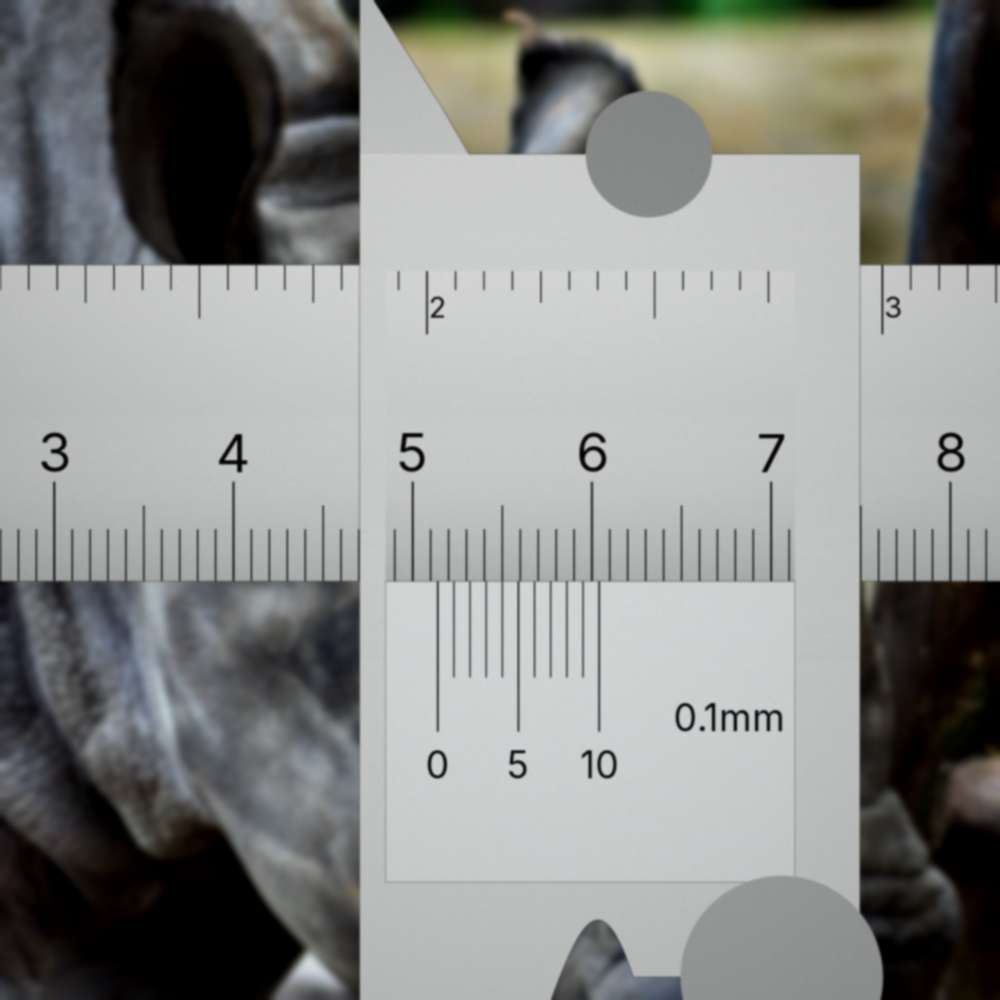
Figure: 51.4mm
